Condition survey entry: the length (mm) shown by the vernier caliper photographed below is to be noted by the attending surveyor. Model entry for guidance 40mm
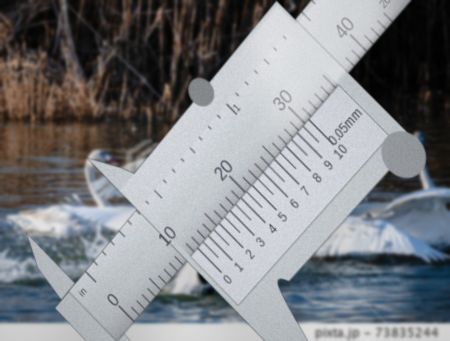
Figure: 11.6mm
